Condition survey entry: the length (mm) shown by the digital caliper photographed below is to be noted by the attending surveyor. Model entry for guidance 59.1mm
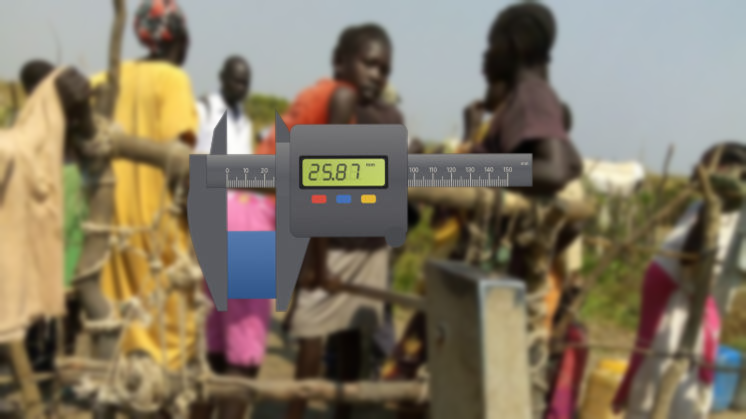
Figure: 25.87mm
